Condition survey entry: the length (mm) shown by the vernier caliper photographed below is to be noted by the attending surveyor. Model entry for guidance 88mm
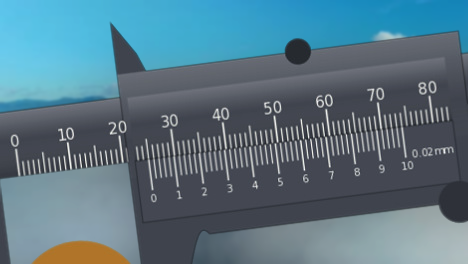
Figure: 25.0mm
